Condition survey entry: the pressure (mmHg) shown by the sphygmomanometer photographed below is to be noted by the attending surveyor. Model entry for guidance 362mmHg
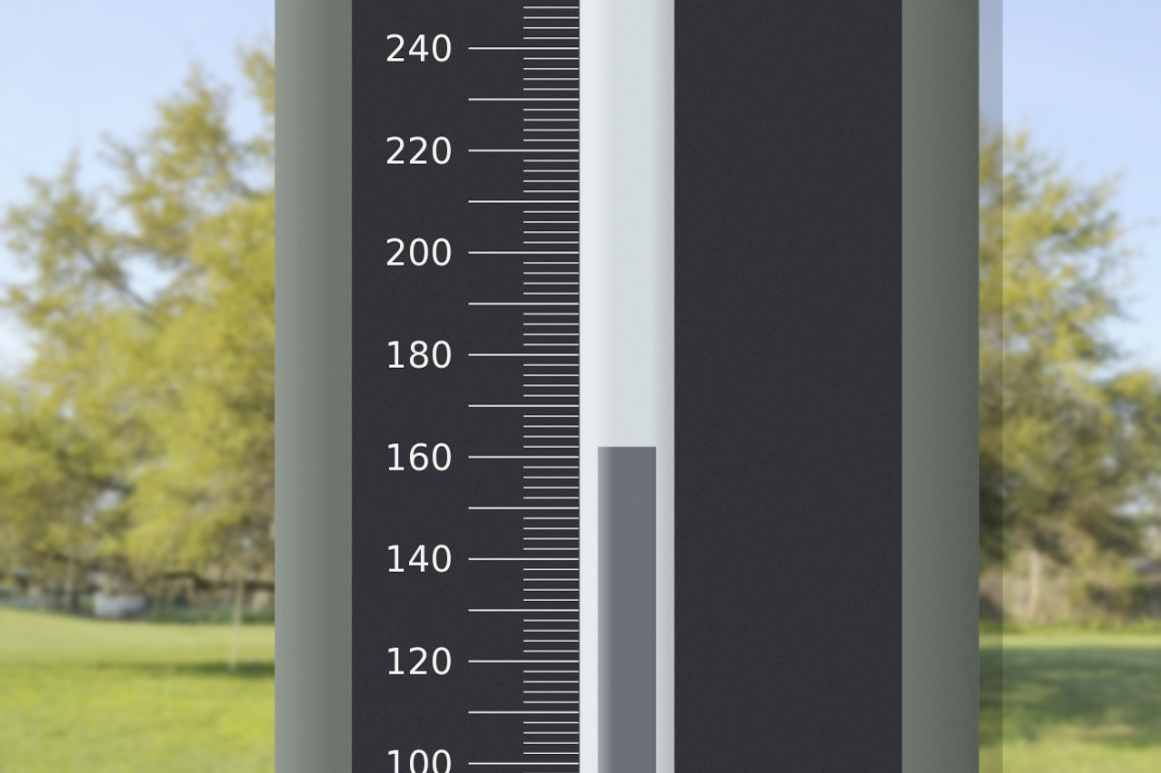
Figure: 162mmHg
